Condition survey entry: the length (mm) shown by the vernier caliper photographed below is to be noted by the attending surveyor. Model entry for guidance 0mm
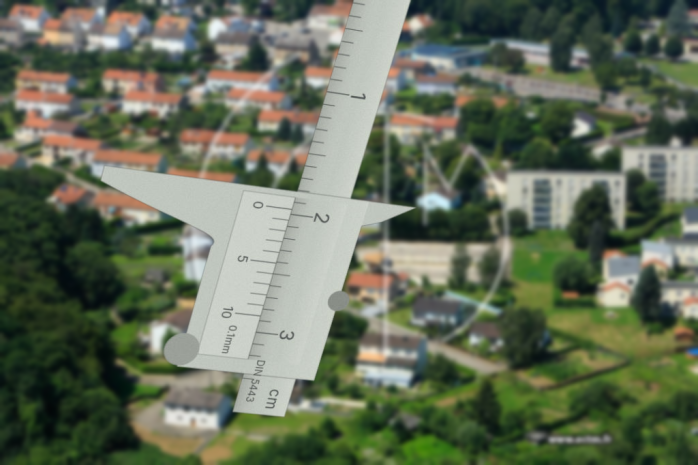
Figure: 19.6mm
